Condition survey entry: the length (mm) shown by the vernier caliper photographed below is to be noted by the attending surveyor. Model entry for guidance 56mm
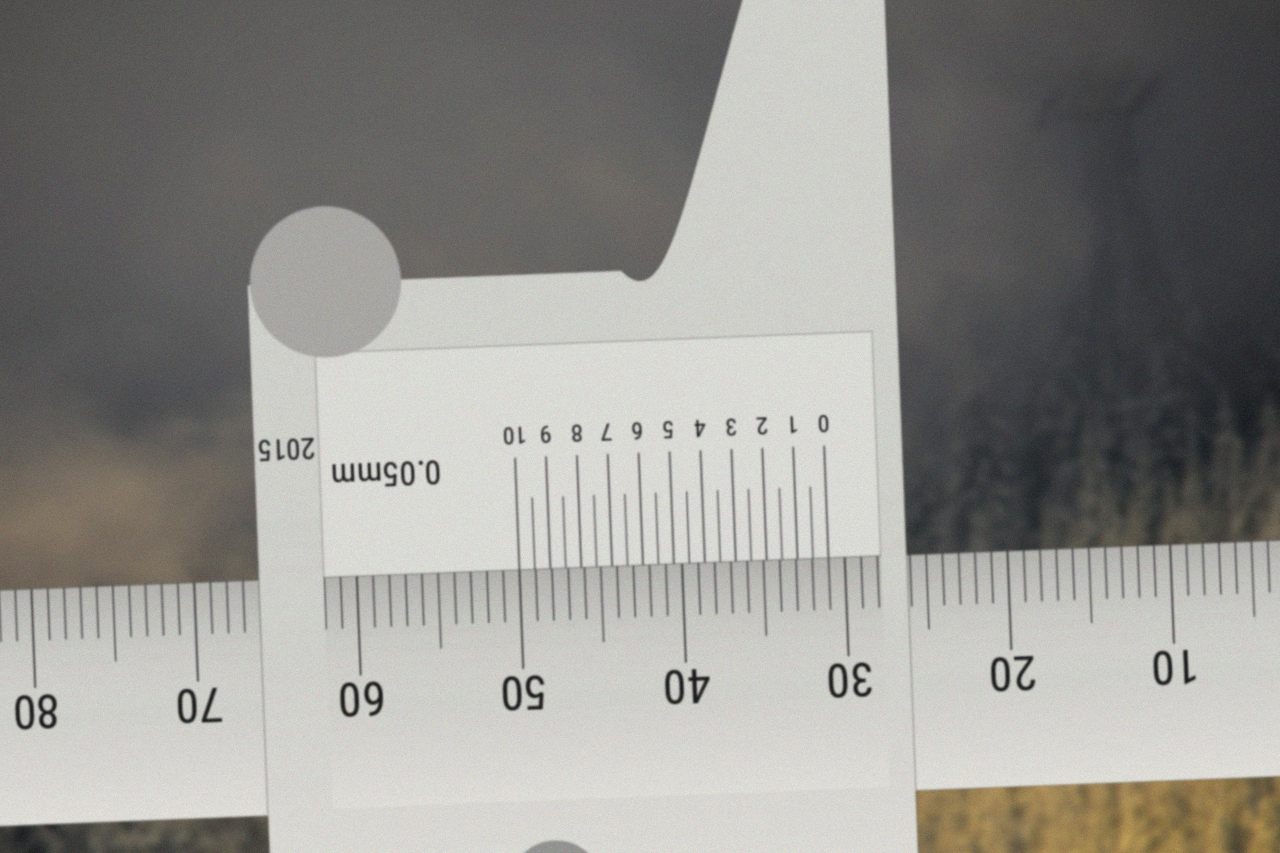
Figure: 31.0mm
